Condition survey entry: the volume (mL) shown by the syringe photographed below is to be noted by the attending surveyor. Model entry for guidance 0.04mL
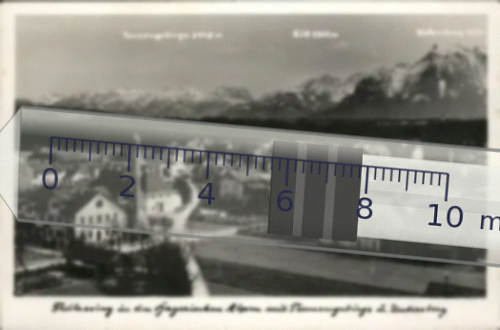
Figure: 5.6mL
